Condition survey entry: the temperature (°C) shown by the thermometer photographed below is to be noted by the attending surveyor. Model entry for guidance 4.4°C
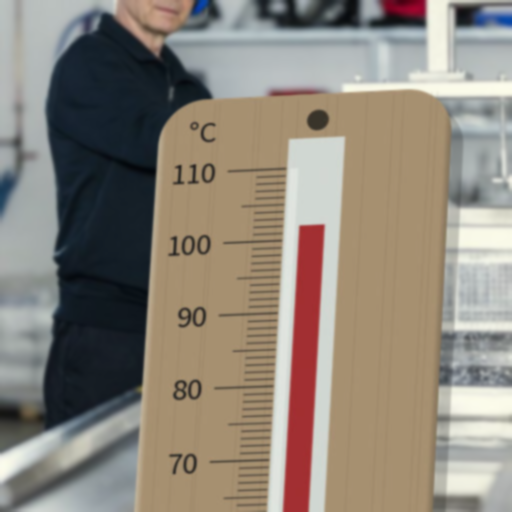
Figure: 102°C
